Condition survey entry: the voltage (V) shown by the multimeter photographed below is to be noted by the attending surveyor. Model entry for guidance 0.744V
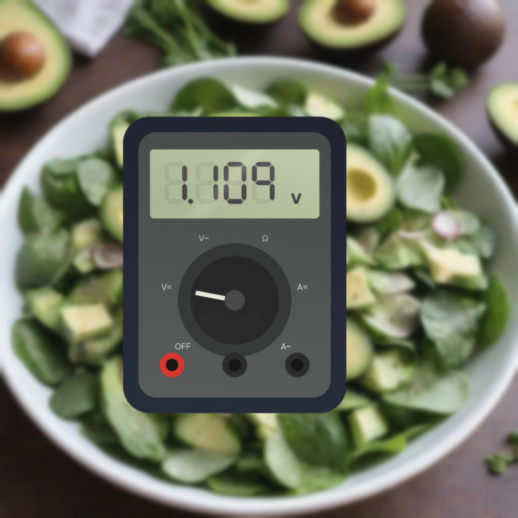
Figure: 1.109V
